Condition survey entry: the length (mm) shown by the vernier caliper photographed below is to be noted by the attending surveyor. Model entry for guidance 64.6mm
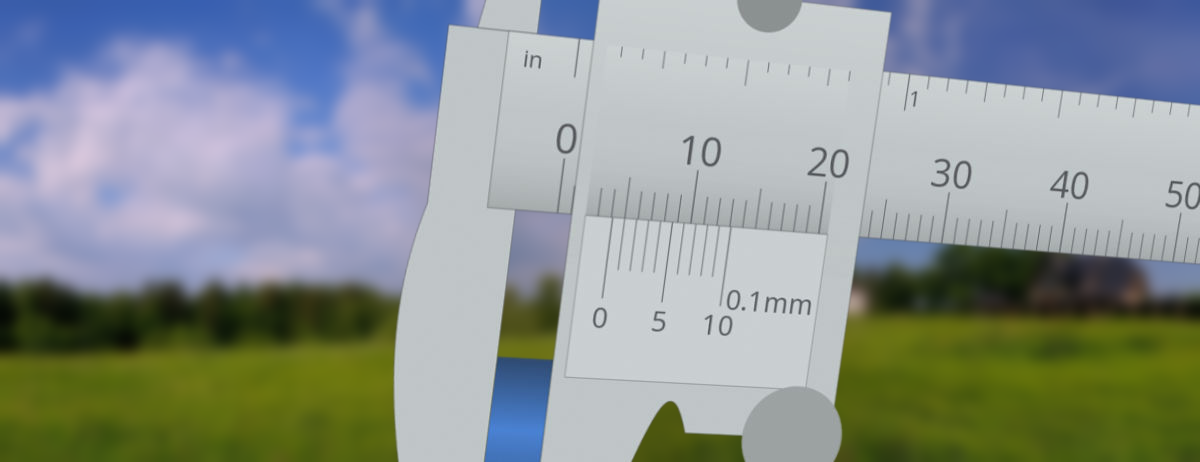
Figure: 4.1mm
